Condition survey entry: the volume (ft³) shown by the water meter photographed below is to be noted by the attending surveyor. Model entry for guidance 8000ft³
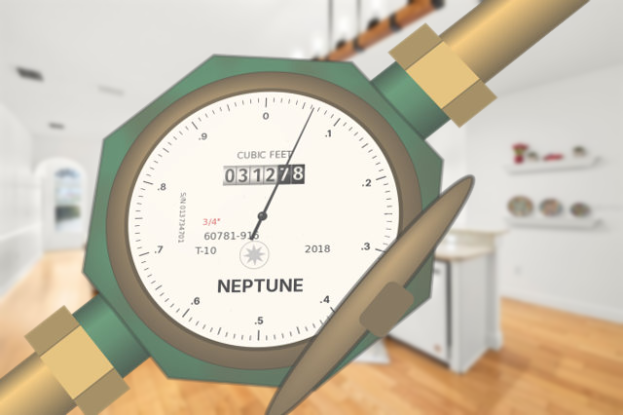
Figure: 31278.06ft³
